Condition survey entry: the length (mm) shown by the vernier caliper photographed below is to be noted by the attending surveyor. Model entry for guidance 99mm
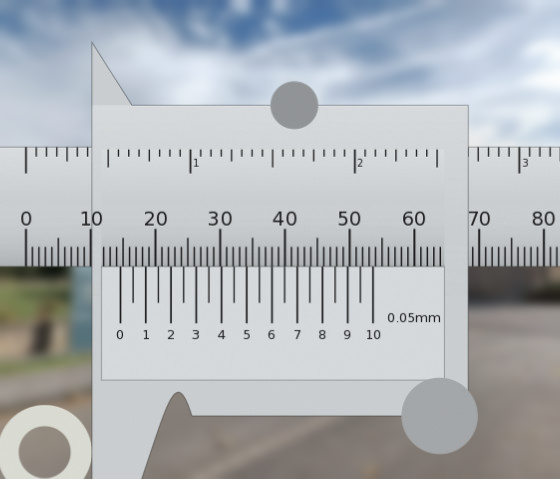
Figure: 14.6mm
